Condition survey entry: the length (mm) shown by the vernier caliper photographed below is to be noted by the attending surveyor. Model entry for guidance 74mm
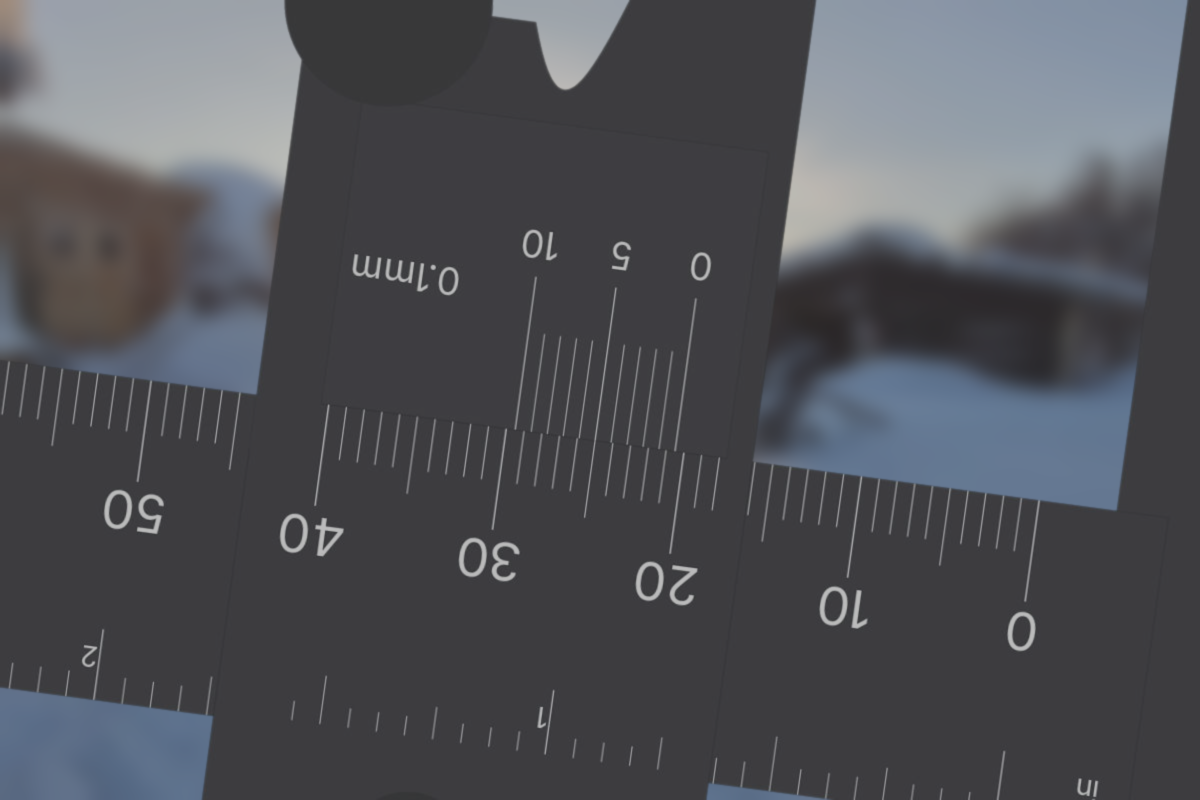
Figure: 20.5mm
